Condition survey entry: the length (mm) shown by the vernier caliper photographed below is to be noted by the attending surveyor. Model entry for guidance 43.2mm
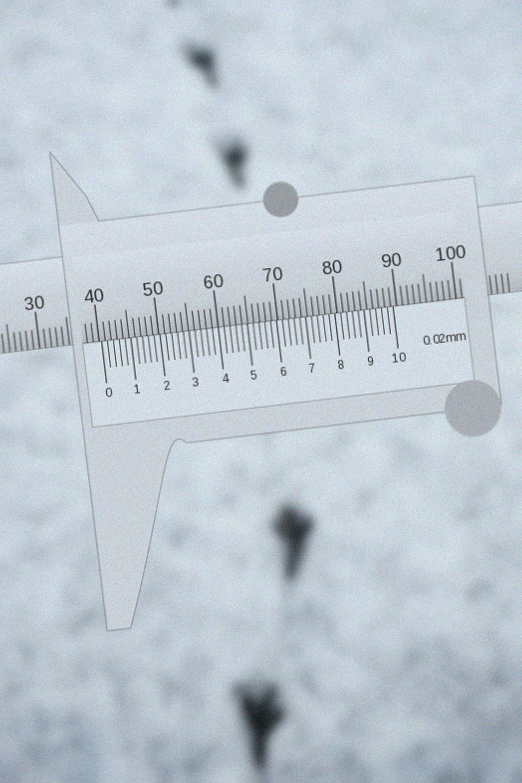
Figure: 40.4mm
